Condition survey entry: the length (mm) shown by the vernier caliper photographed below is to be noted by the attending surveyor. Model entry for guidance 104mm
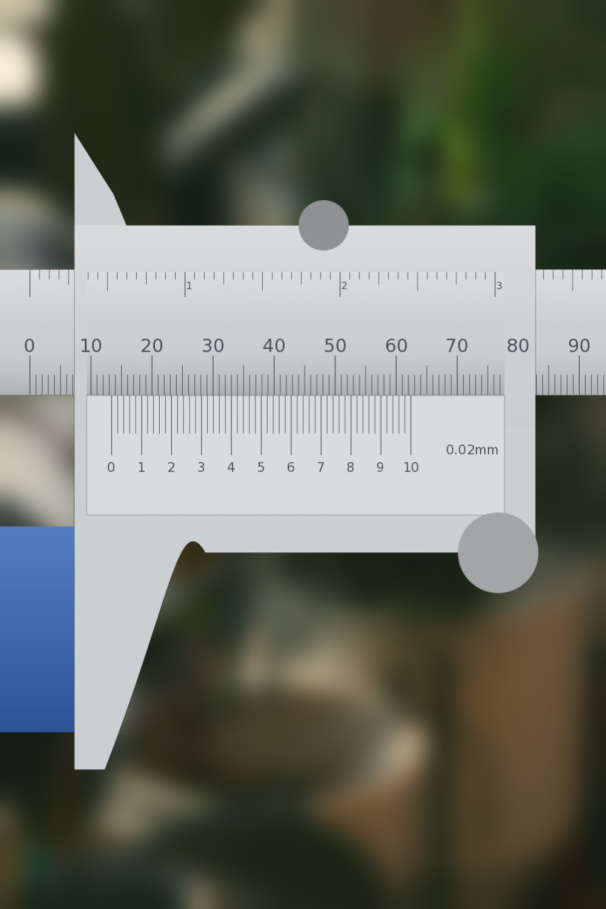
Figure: 13.4mm
